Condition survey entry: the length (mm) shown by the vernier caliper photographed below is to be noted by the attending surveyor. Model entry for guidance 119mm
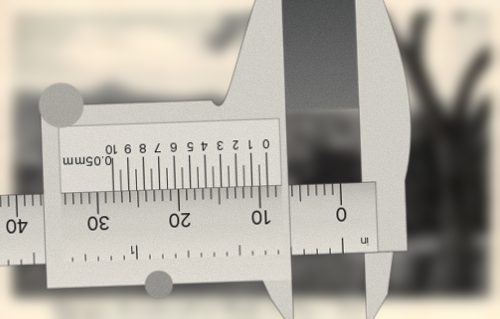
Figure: 9.0mm
